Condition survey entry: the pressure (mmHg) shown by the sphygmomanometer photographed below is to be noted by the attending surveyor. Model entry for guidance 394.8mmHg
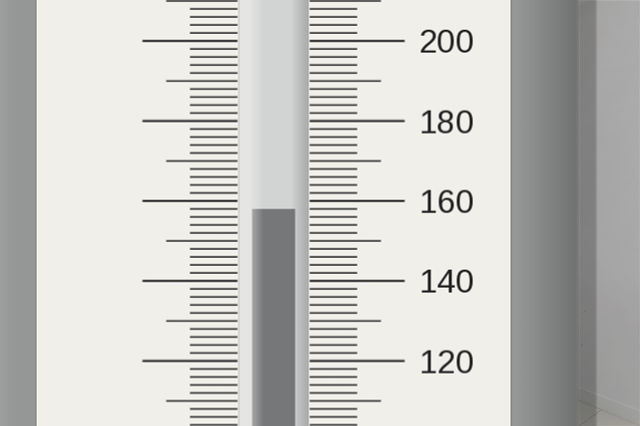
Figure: 158mmHg
